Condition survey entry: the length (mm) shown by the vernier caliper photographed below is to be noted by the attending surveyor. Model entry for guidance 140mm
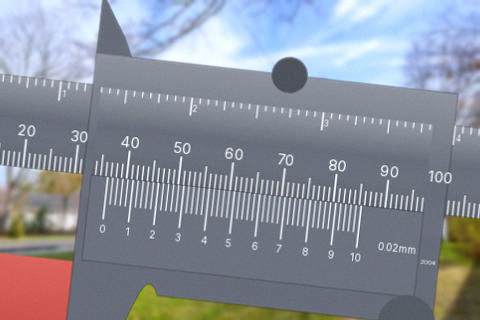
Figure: 36.4mm
